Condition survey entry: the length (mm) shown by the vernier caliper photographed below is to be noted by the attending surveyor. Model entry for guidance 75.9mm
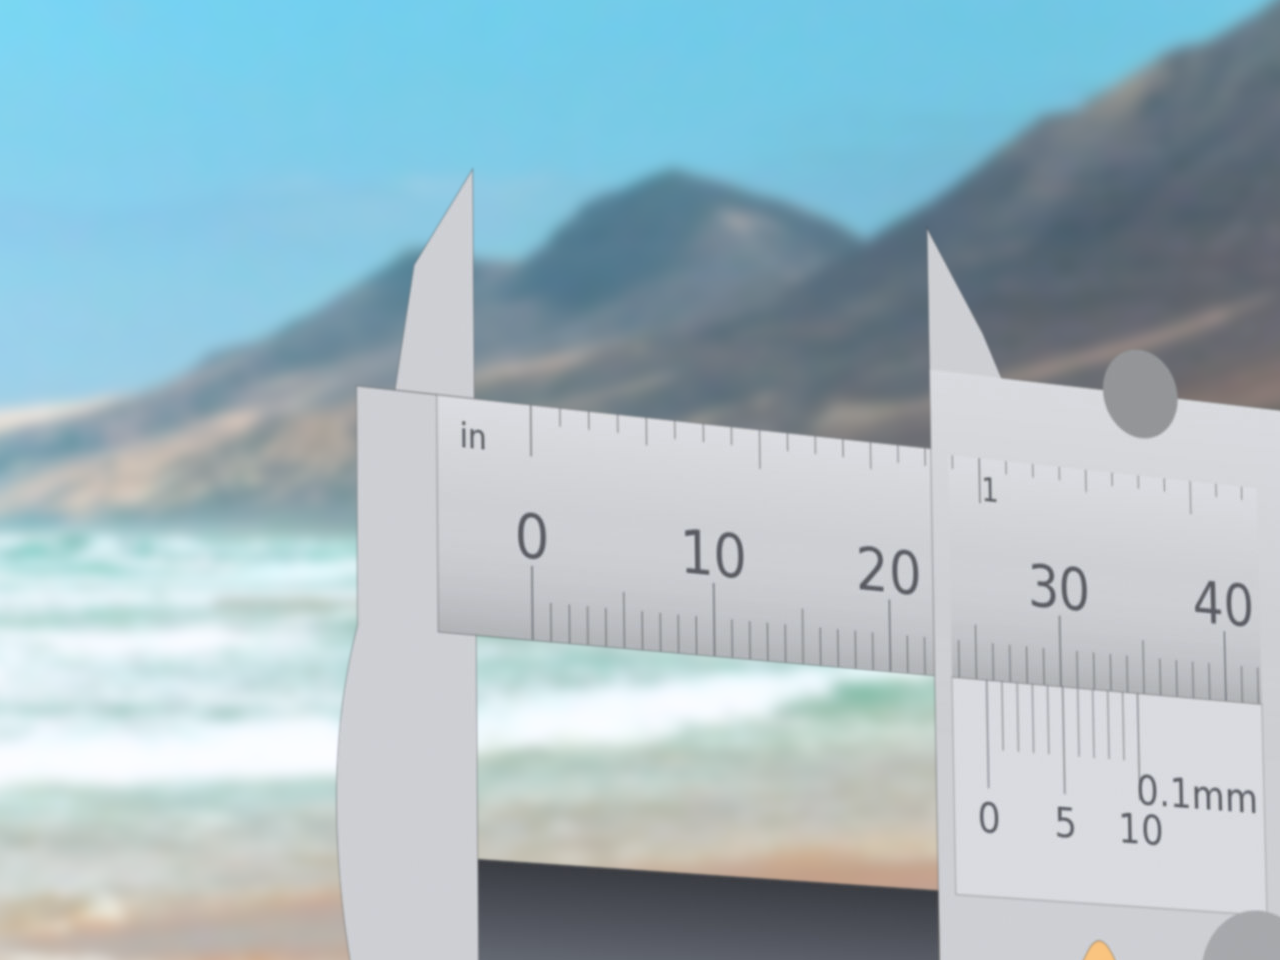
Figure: 25.6mm
